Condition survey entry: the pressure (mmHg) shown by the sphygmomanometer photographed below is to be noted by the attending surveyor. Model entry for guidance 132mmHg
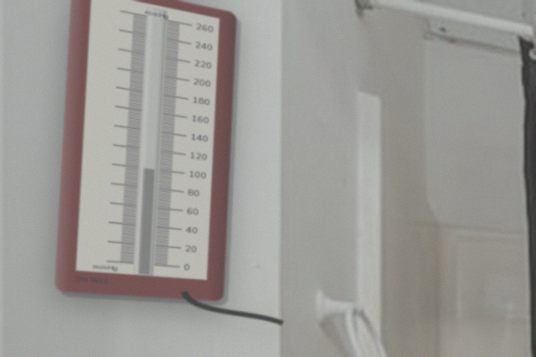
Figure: 100mmHg
